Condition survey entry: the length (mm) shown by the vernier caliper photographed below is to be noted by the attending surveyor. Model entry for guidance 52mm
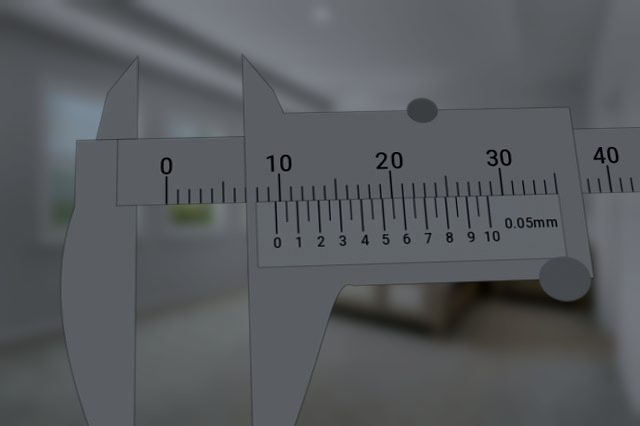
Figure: 9.6mm
